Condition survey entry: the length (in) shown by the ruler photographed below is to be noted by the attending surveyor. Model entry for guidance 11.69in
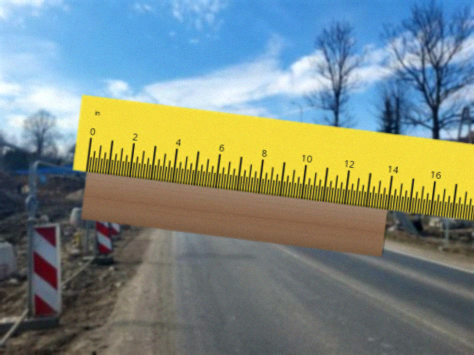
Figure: 14in
